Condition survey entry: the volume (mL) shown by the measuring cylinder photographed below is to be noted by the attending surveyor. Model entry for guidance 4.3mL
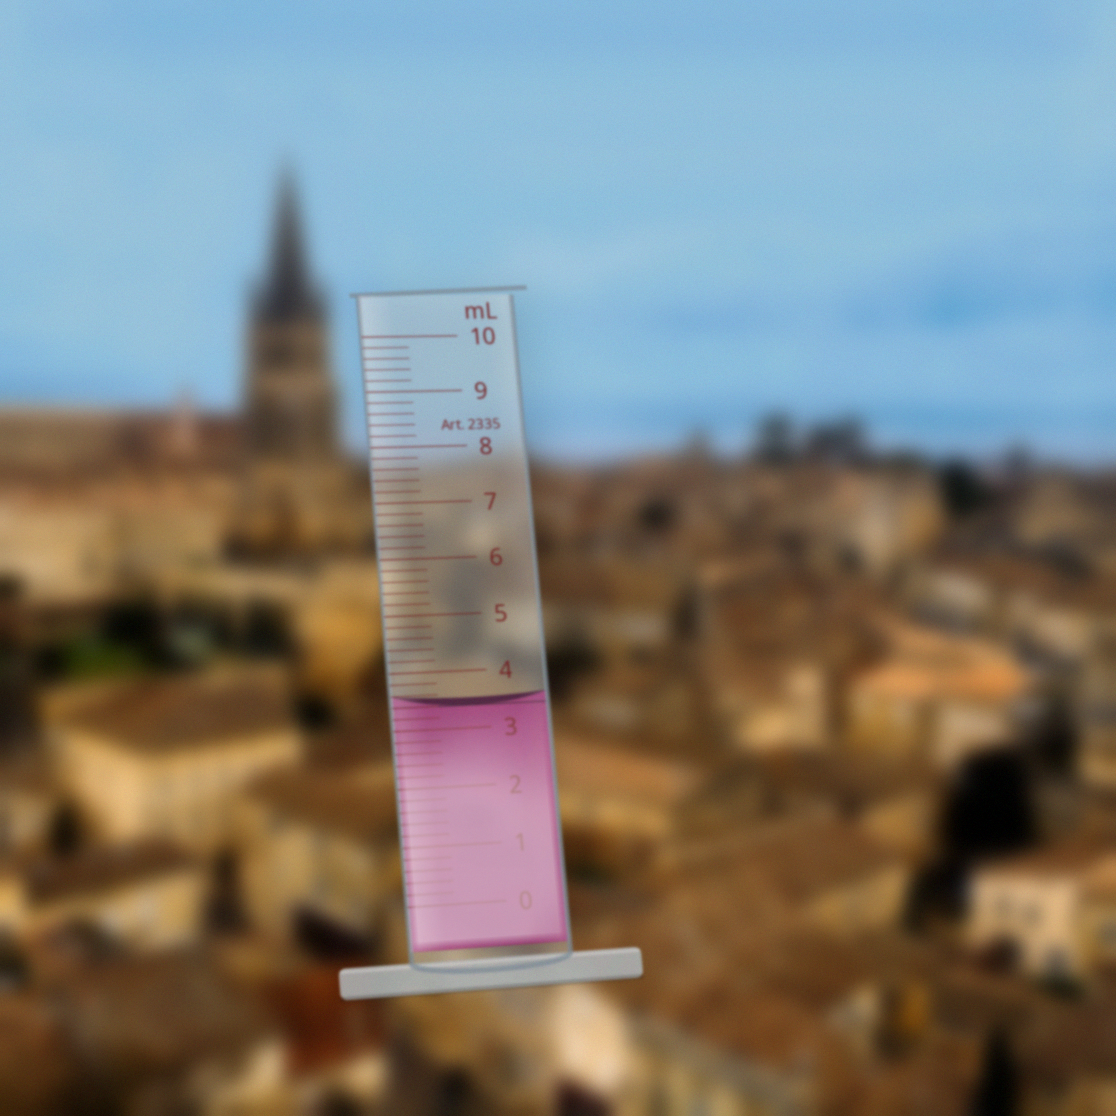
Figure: 3.4mL
